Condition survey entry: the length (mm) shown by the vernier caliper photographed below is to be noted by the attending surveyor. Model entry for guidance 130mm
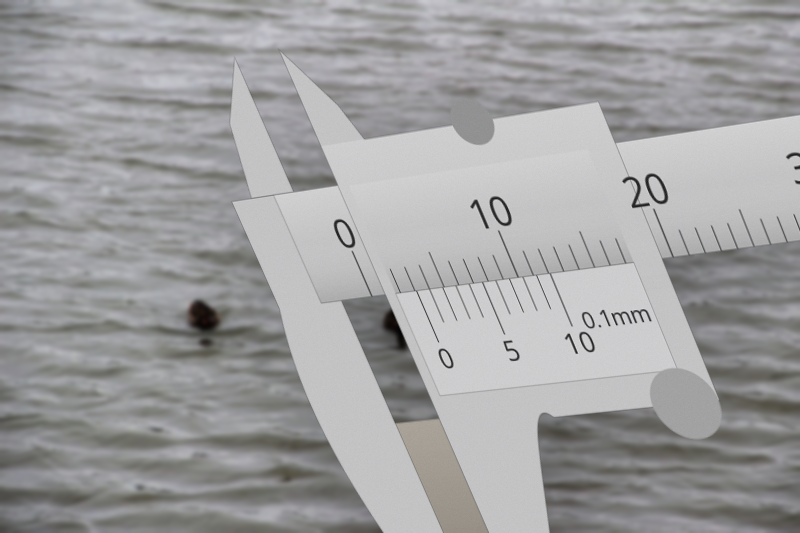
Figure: 3.1mm
